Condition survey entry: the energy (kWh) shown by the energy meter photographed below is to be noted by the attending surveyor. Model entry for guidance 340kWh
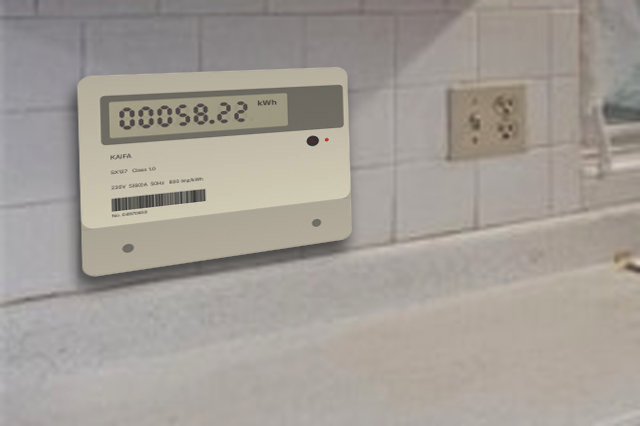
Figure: 58.22kWh
